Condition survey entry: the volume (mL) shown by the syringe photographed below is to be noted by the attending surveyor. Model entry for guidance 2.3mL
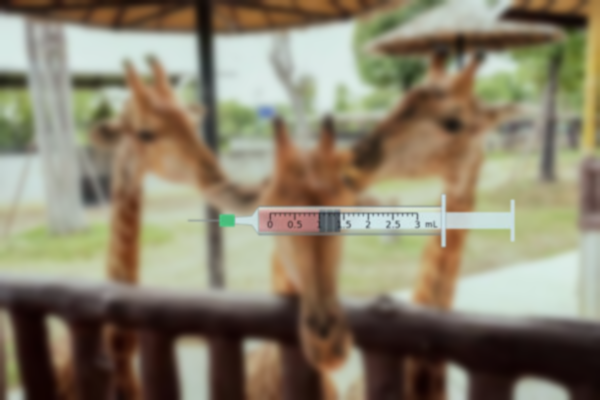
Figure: 1mL
